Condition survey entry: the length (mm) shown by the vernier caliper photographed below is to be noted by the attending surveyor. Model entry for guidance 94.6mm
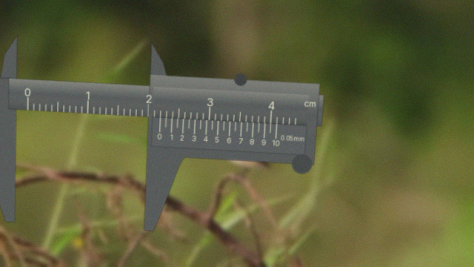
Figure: 22.0mm
